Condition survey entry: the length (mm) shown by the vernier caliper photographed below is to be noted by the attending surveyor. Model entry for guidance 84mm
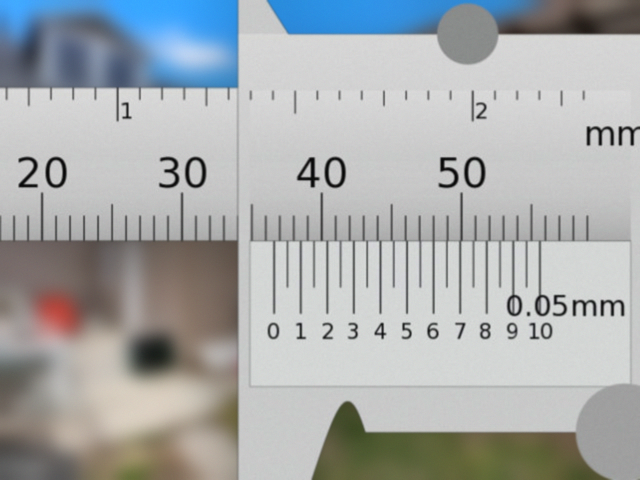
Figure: 36.6mm
